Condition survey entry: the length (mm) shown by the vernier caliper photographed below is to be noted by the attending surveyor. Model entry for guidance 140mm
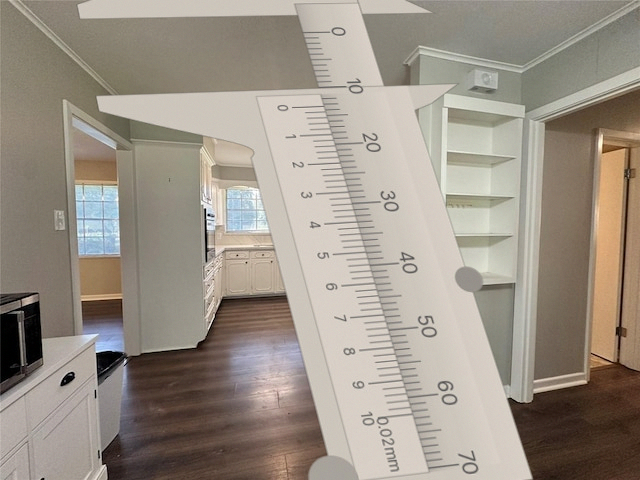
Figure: 13.4mm
